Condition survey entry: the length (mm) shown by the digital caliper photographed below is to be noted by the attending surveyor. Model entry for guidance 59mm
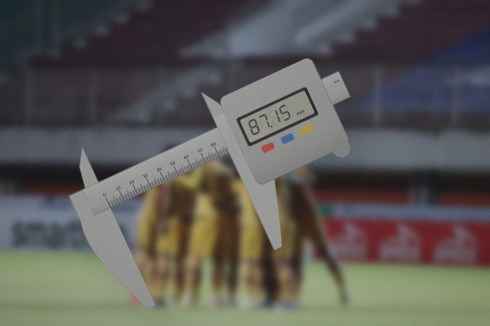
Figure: 87.15mm
